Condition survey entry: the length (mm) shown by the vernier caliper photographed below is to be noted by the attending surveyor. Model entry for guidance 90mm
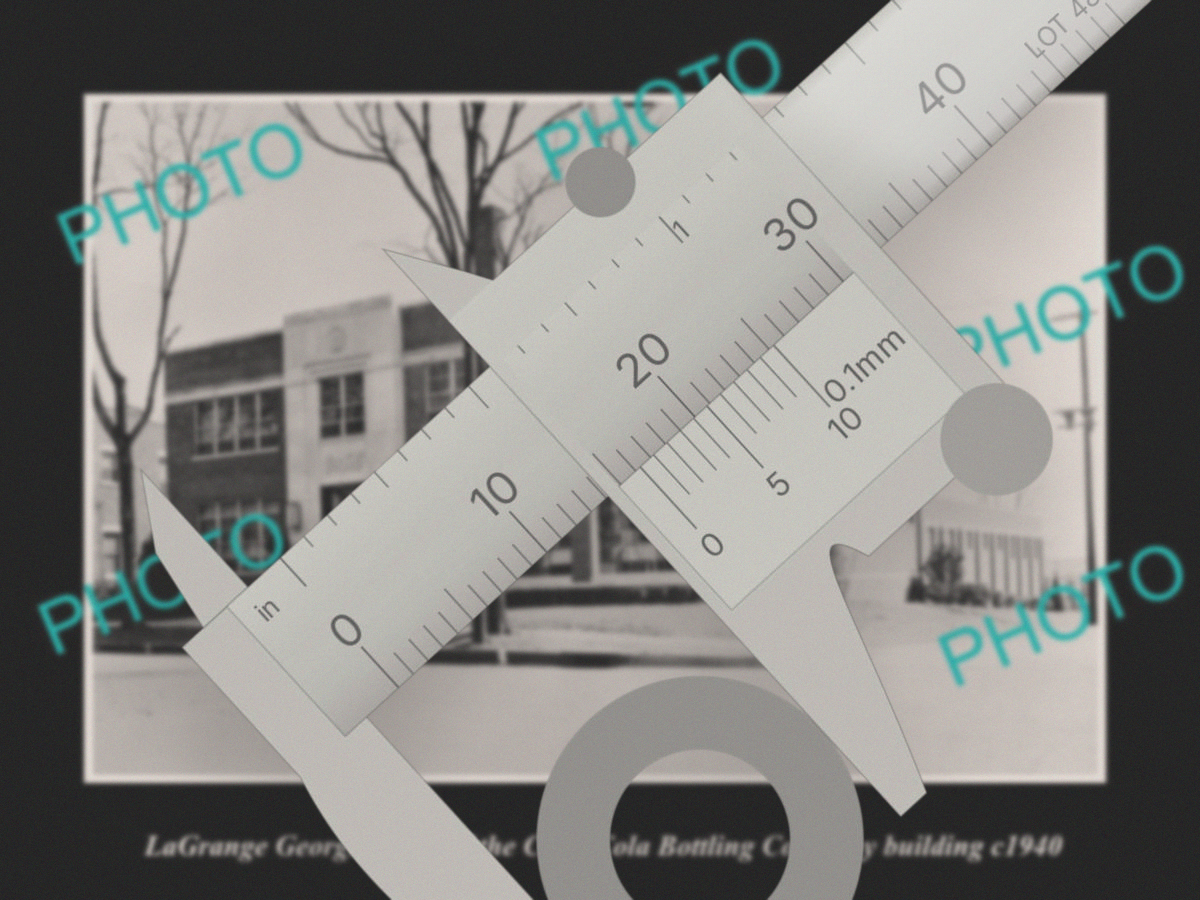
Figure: 16.3mm
